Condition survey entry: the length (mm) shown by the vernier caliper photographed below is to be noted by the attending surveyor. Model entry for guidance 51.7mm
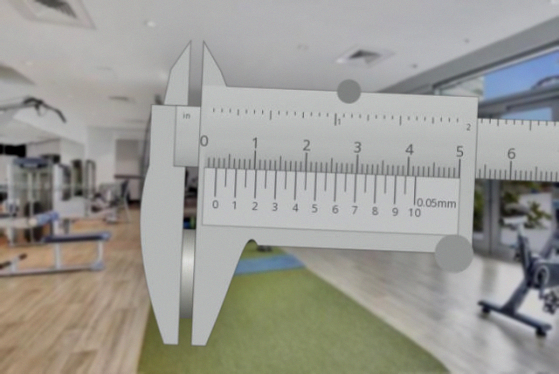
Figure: 2.5mm
